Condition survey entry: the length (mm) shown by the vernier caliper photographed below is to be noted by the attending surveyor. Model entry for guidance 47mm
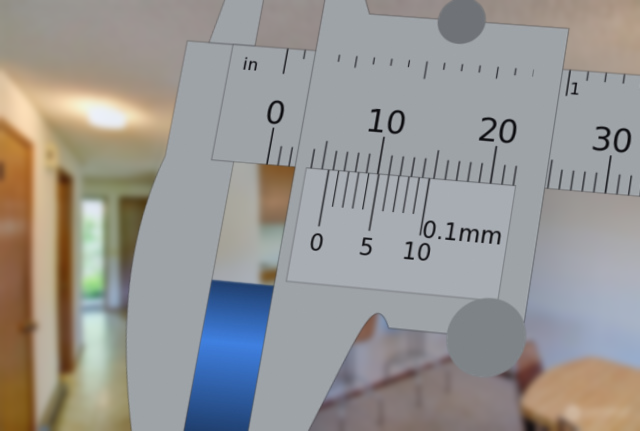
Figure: 5.6mm
